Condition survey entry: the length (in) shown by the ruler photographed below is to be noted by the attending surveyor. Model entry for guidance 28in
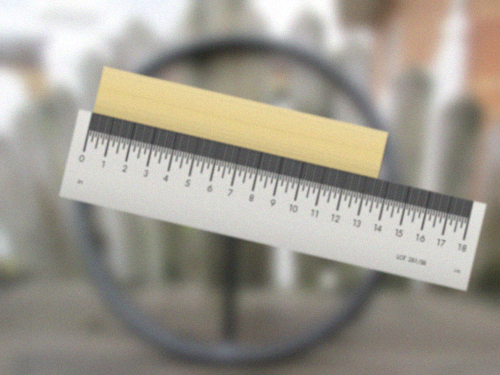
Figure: 13.5in
